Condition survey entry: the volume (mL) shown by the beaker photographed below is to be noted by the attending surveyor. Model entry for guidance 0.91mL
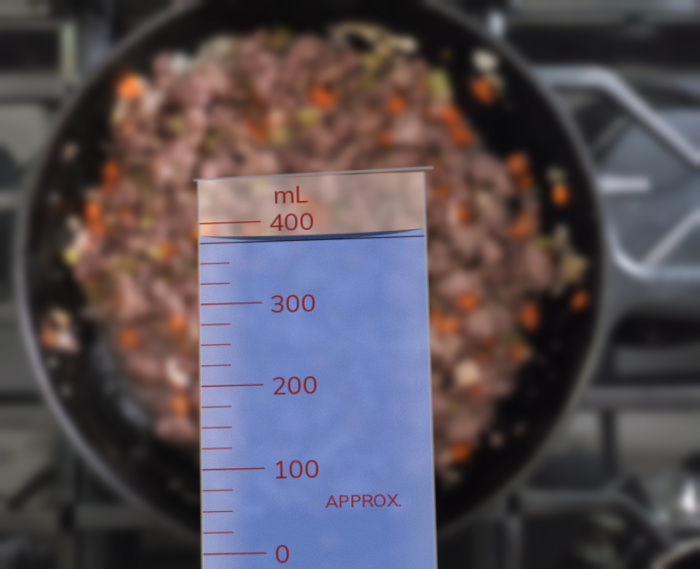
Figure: 375mL
